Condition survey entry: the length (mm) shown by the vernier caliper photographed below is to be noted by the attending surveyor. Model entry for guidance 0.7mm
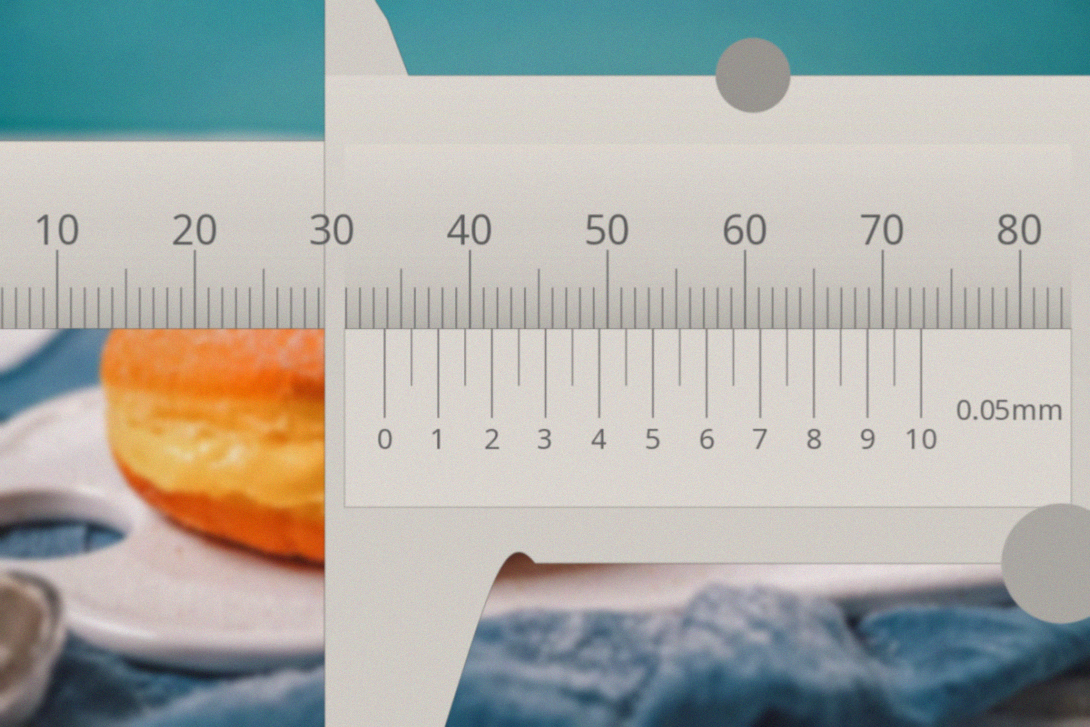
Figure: 33.8mm
